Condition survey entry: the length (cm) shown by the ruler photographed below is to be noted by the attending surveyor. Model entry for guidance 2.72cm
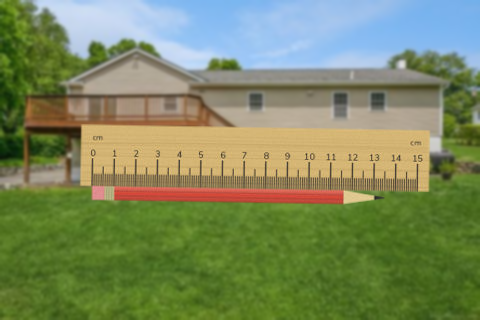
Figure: 13.5cm
